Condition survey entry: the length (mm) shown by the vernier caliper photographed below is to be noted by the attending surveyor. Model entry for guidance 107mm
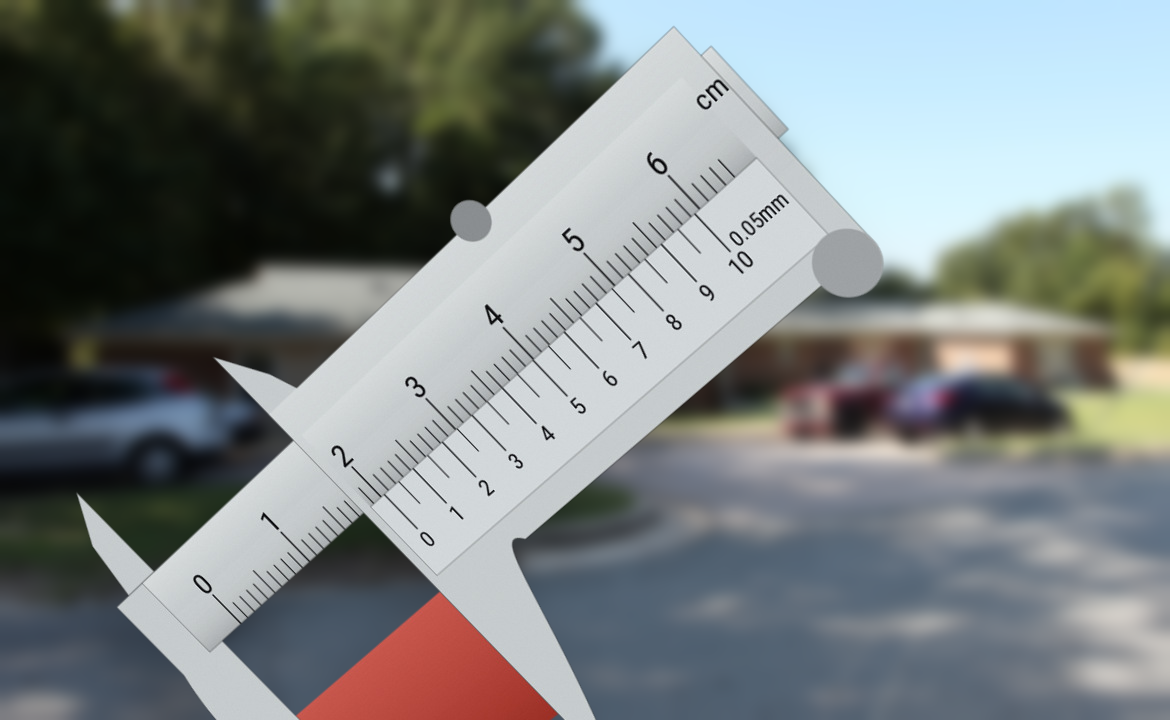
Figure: 20.4mm
